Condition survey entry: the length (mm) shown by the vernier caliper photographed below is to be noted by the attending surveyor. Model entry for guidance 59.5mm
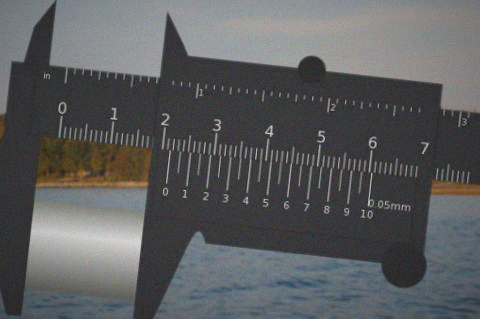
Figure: 21.5mm
